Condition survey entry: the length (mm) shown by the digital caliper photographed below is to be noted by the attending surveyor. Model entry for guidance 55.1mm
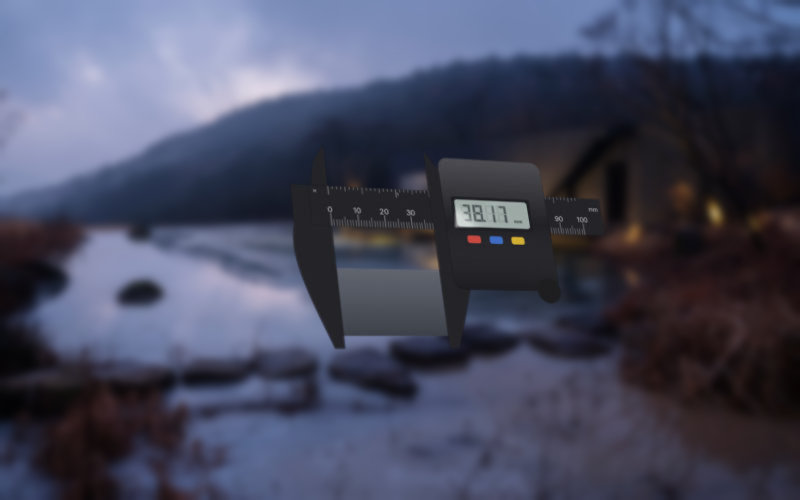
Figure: 38.17mm
